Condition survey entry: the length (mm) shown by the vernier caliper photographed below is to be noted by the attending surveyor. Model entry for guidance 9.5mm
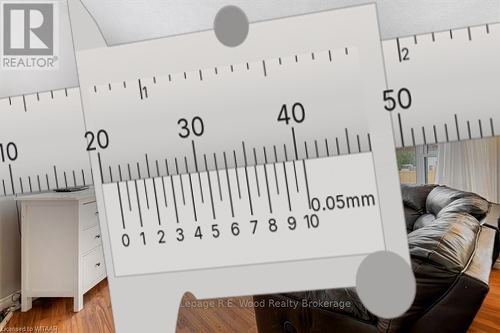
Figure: 21.6mm
